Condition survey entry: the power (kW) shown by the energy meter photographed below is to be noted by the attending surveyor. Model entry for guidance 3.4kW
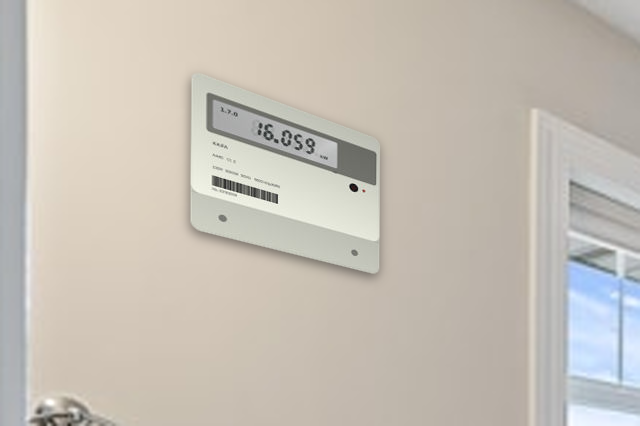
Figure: 16.059kW
